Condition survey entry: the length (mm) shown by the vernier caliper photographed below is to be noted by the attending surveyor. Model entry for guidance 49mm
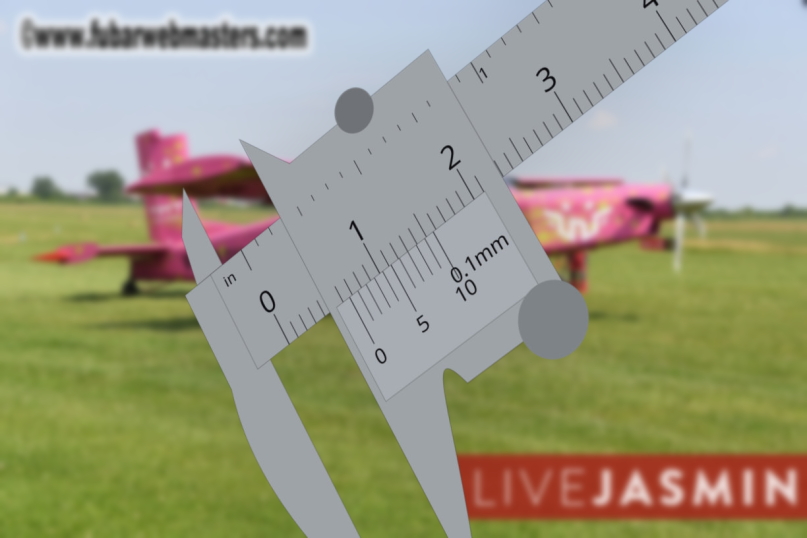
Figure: 6.7mm
